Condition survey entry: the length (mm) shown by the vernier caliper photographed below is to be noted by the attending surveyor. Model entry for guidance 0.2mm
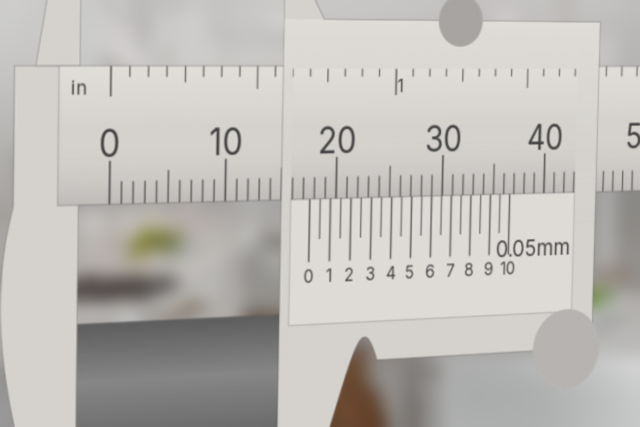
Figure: 17.6mm
